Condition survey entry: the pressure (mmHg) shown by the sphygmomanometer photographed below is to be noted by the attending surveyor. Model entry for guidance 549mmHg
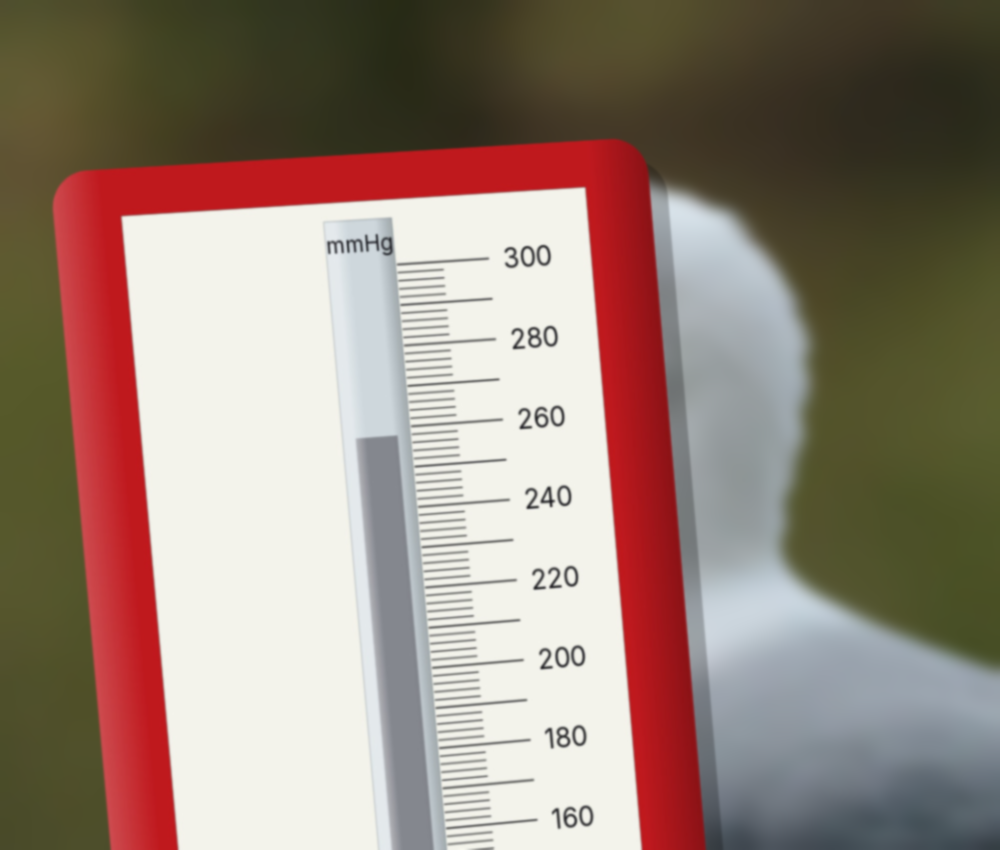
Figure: 258mmHg
